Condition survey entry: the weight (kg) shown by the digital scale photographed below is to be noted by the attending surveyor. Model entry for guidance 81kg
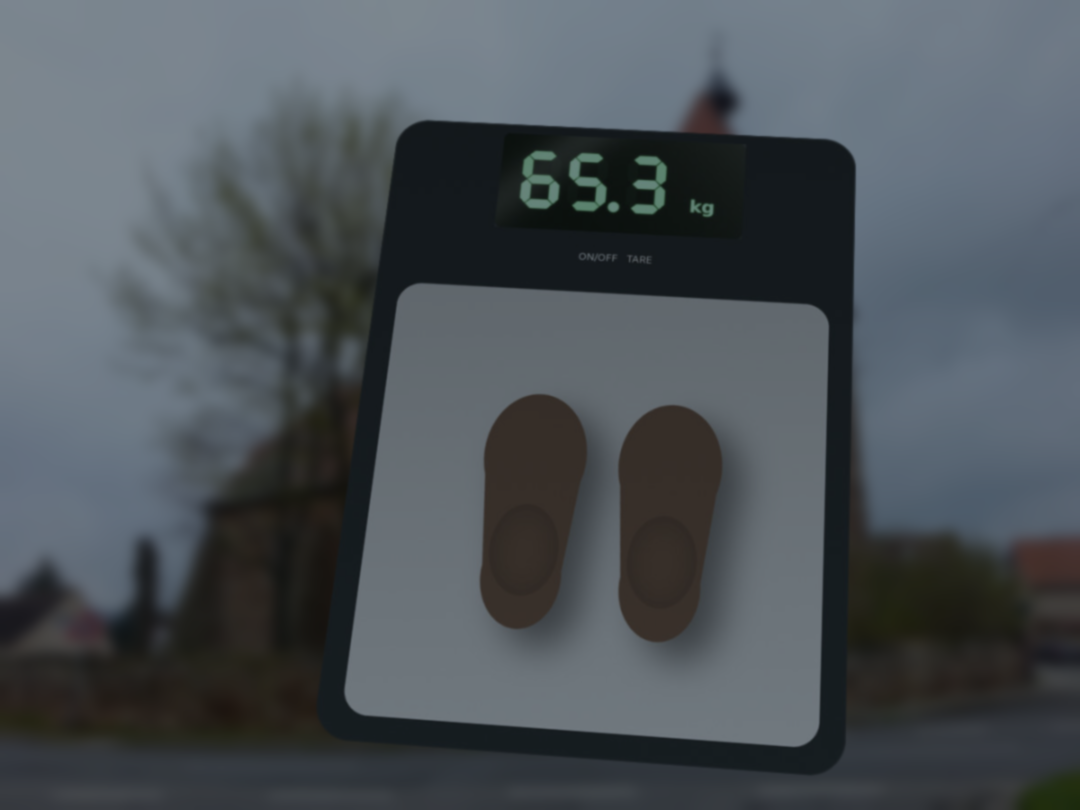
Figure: 65.3kg
